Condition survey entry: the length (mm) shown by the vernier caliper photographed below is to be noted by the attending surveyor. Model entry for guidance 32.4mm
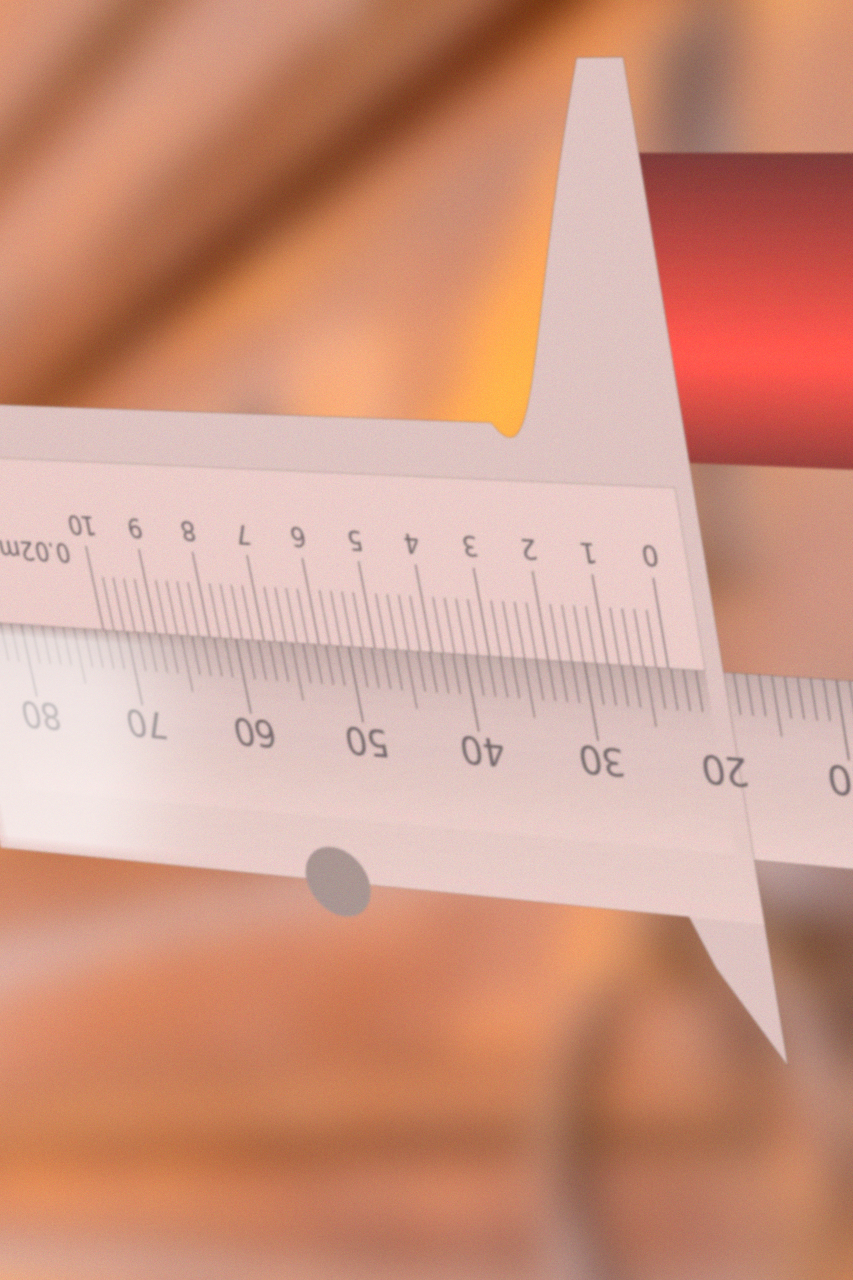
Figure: 23.2mm
